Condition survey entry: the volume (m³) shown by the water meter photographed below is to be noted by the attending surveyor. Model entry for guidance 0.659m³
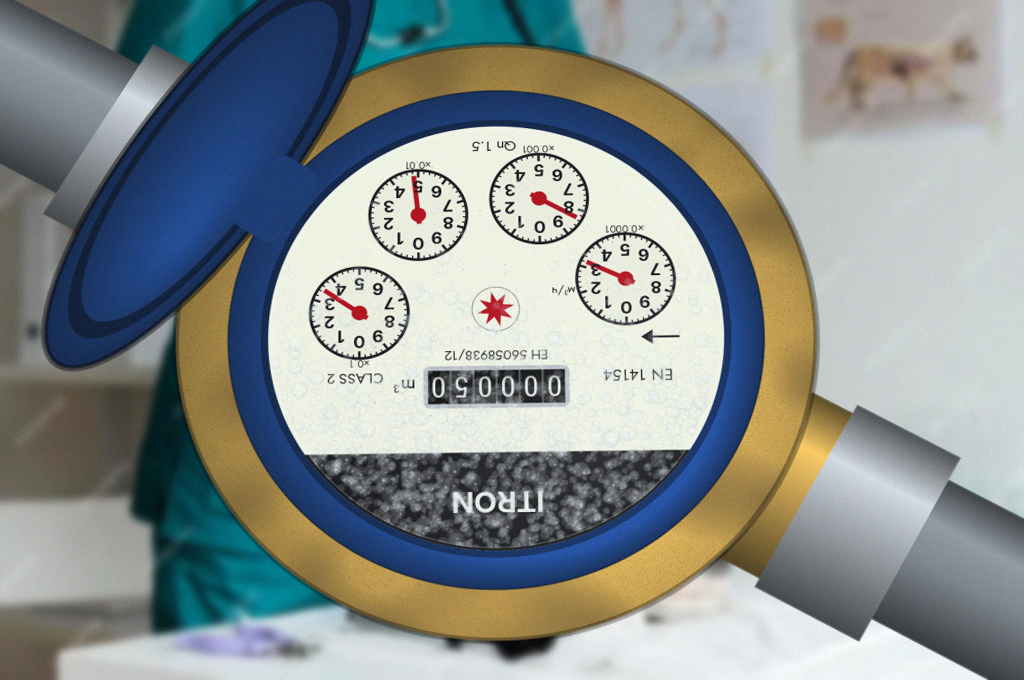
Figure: 50.3483m³
